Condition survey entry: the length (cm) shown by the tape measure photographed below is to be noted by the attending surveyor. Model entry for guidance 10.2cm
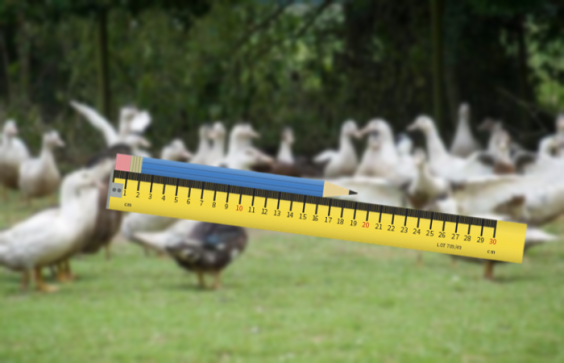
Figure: 19cm
